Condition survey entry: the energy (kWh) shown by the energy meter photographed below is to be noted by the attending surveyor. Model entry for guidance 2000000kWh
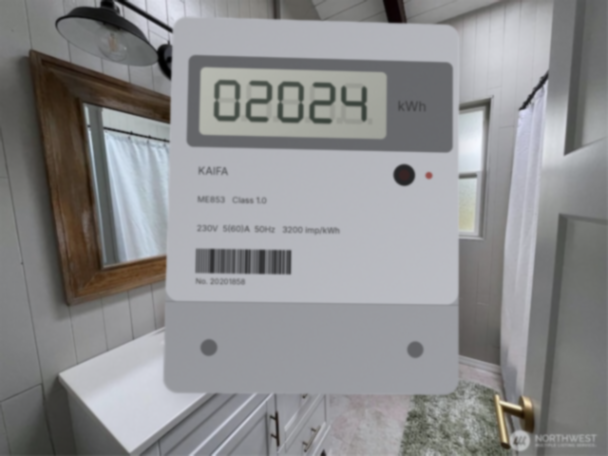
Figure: 2024kWh
